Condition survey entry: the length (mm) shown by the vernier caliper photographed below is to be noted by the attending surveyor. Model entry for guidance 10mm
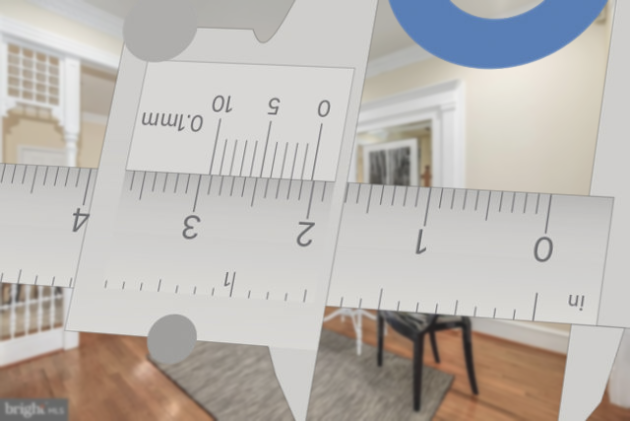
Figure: 20.2mm
